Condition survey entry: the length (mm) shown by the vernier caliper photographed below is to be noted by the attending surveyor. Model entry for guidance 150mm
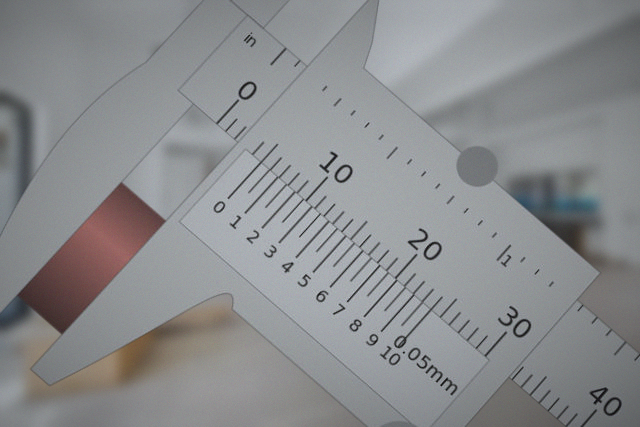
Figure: 5.0mm
